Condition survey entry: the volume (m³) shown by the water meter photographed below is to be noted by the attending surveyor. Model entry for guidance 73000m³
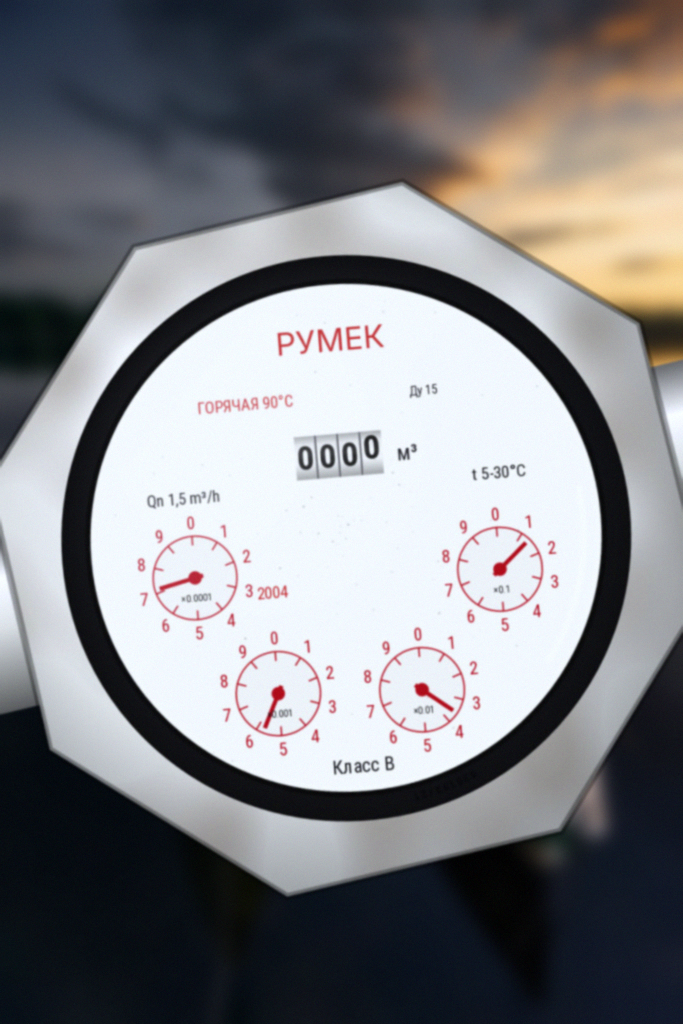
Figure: 0.1357m³
